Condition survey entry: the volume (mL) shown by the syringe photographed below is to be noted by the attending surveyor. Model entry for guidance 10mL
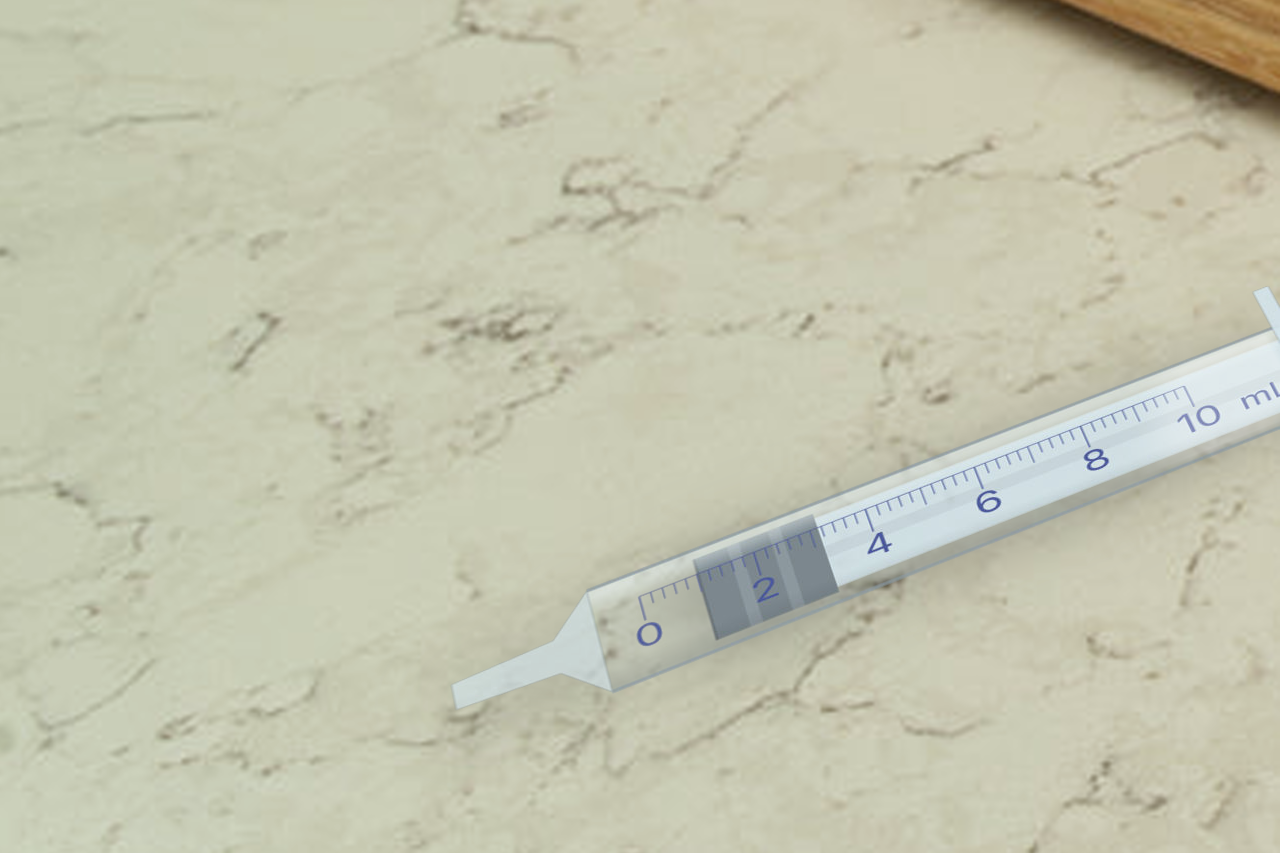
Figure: 1mL
